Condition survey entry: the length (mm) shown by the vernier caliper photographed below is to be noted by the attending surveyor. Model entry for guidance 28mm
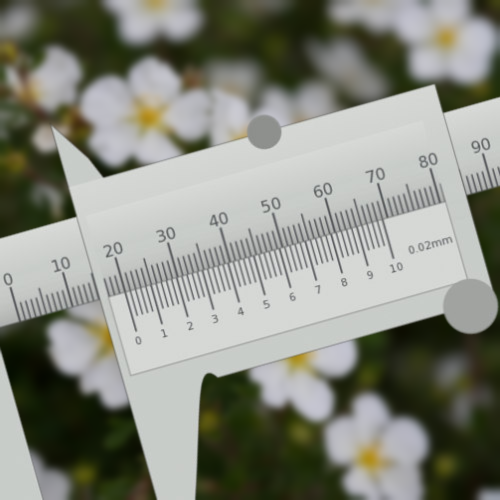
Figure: 20.0mm
